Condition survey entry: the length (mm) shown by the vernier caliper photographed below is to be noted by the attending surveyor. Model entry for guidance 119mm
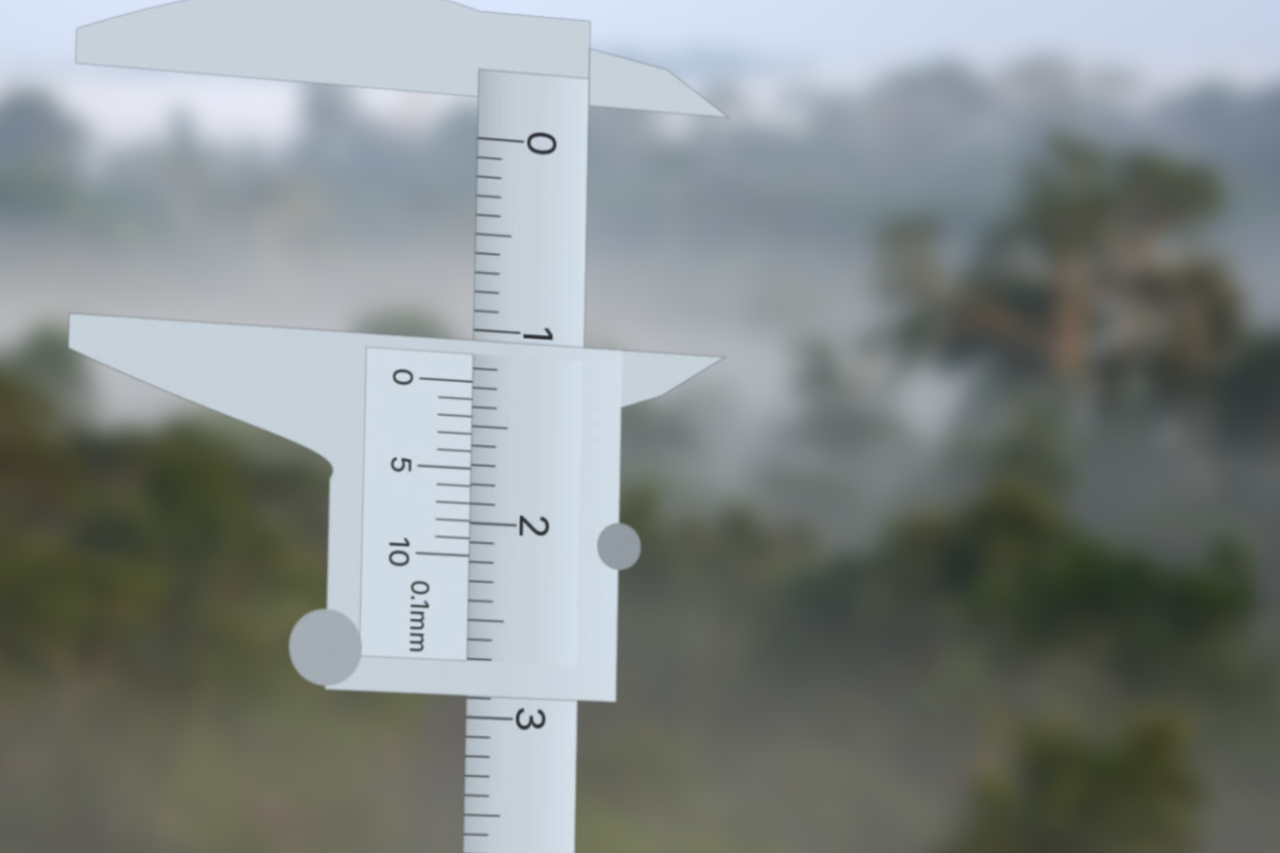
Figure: 12.7mm
